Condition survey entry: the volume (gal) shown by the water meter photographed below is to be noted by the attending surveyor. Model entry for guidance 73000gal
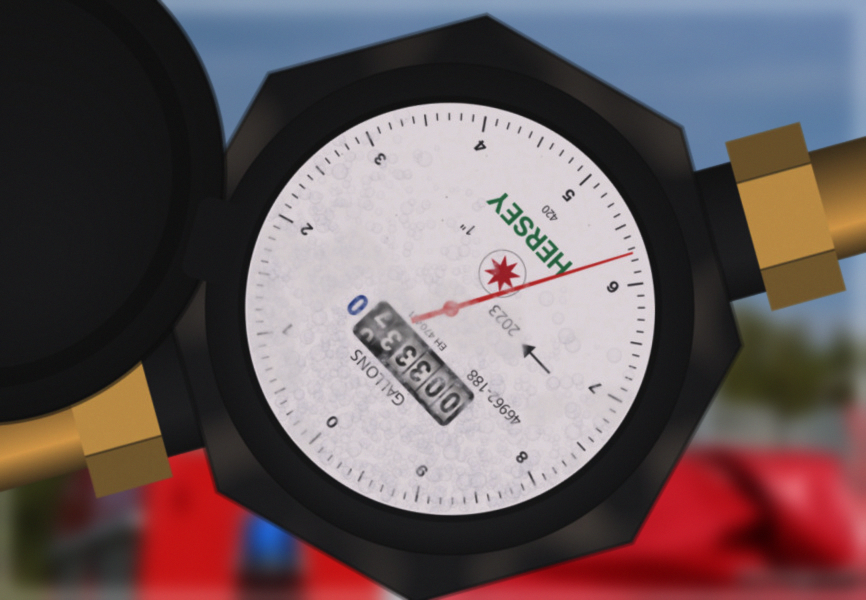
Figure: 33365.7gal
